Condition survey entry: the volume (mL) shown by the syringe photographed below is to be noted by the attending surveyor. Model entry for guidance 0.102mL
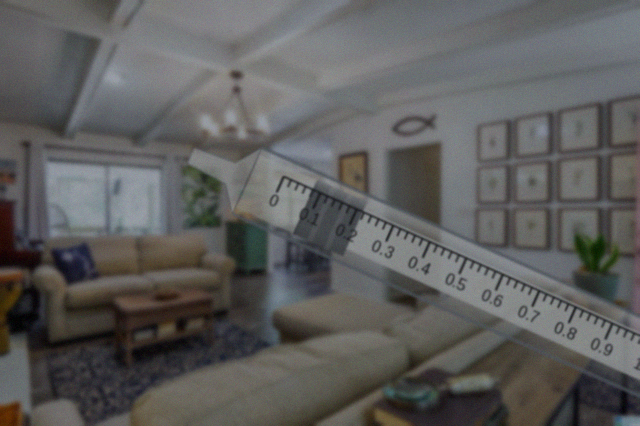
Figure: 0.08mL
